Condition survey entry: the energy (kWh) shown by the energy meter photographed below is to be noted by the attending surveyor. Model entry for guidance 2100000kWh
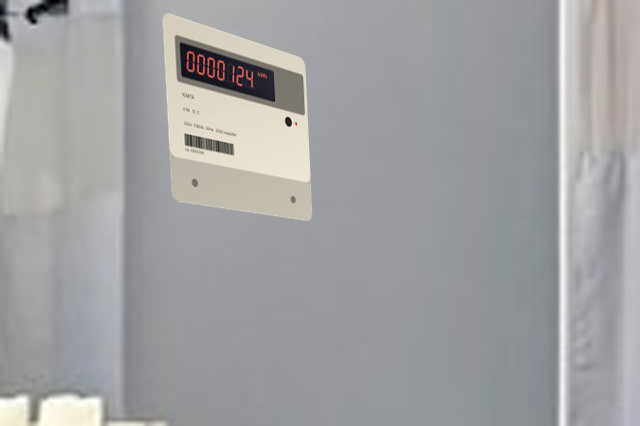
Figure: 124kWh
